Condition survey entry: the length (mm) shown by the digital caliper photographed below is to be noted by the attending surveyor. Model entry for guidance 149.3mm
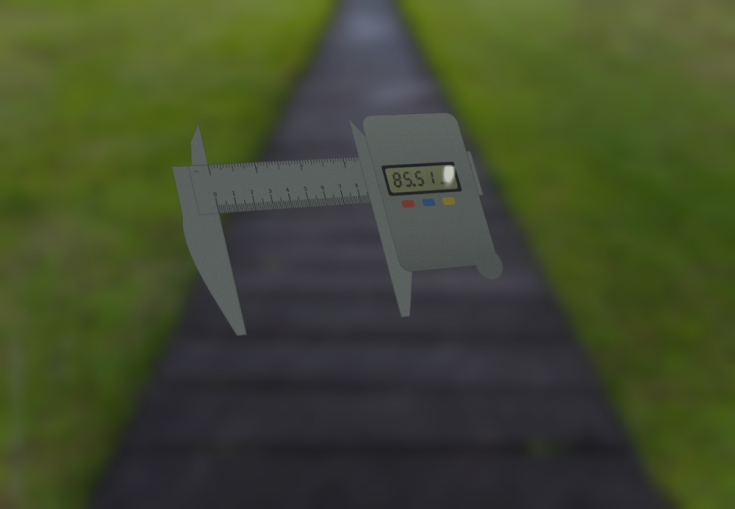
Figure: 85.51mm
